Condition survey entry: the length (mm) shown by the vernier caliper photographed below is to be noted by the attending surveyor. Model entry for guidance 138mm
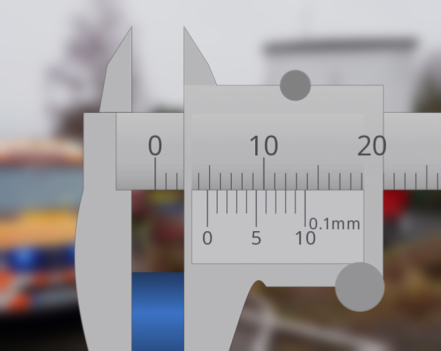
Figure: 4.8mm
